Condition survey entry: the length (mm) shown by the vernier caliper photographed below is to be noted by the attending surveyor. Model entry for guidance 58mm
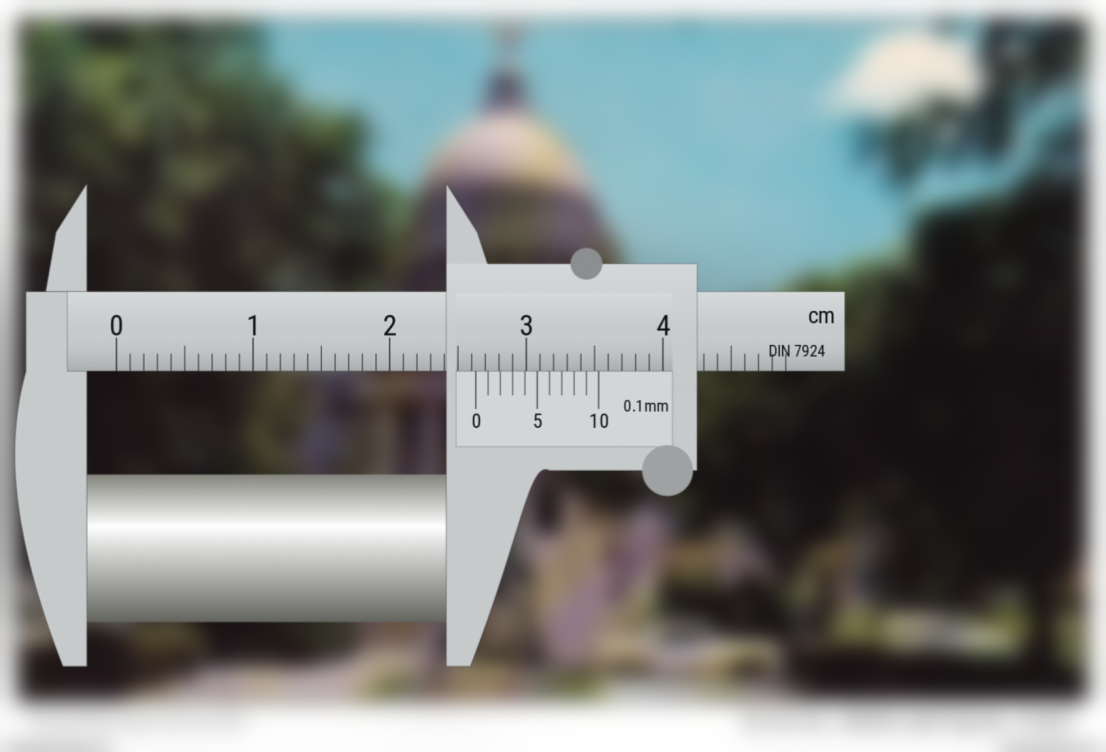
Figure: 26.3mm
